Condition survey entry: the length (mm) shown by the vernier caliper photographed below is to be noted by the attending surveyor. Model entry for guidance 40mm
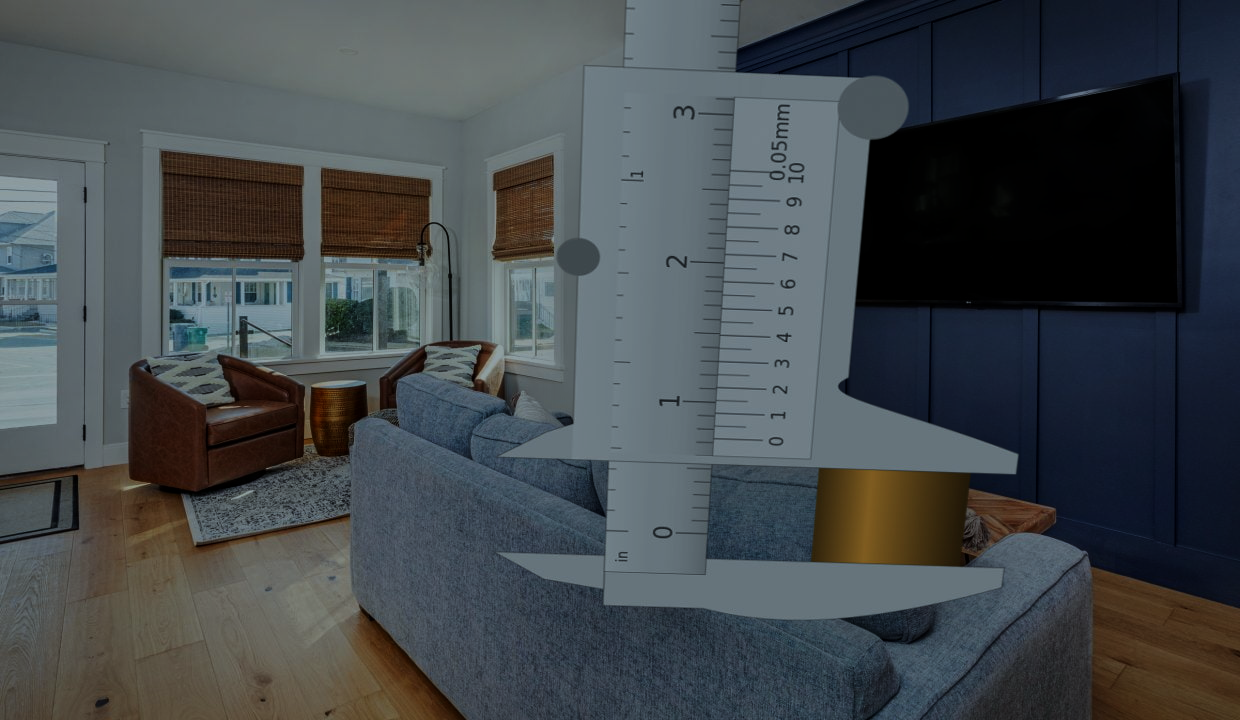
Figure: 7.3mm
